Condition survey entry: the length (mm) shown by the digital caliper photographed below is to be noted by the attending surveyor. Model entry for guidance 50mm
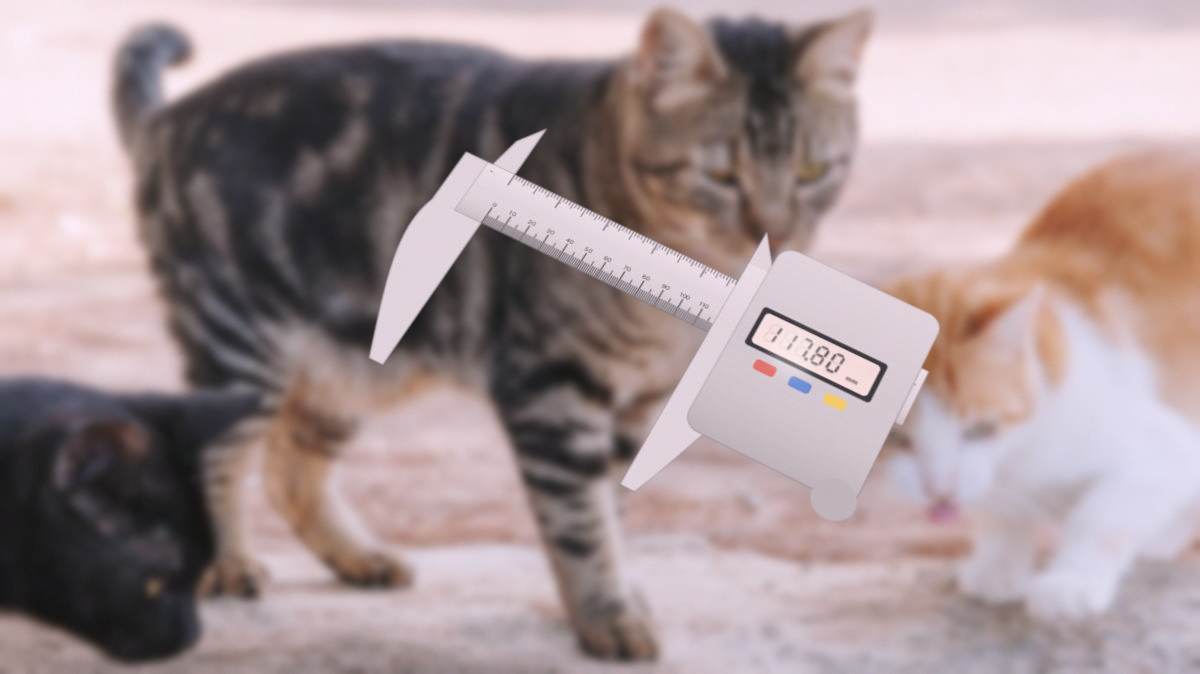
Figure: 117.80mm
